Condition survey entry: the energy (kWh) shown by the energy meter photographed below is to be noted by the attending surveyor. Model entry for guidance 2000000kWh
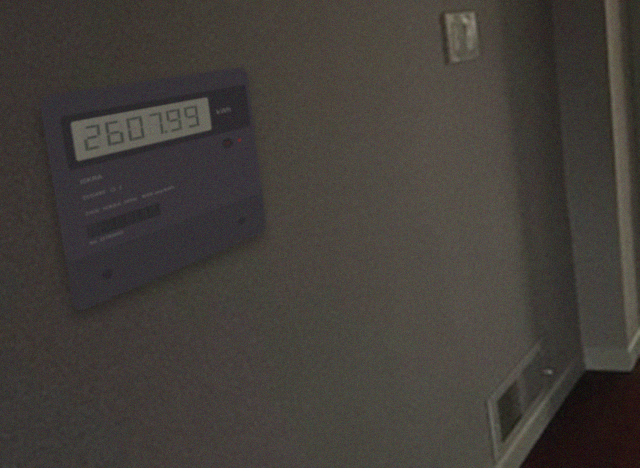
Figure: 2607.99kWh
